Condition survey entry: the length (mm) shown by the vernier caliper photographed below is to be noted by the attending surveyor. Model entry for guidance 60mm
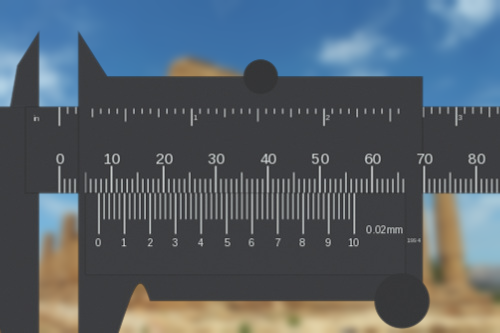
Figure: 7.6mm
